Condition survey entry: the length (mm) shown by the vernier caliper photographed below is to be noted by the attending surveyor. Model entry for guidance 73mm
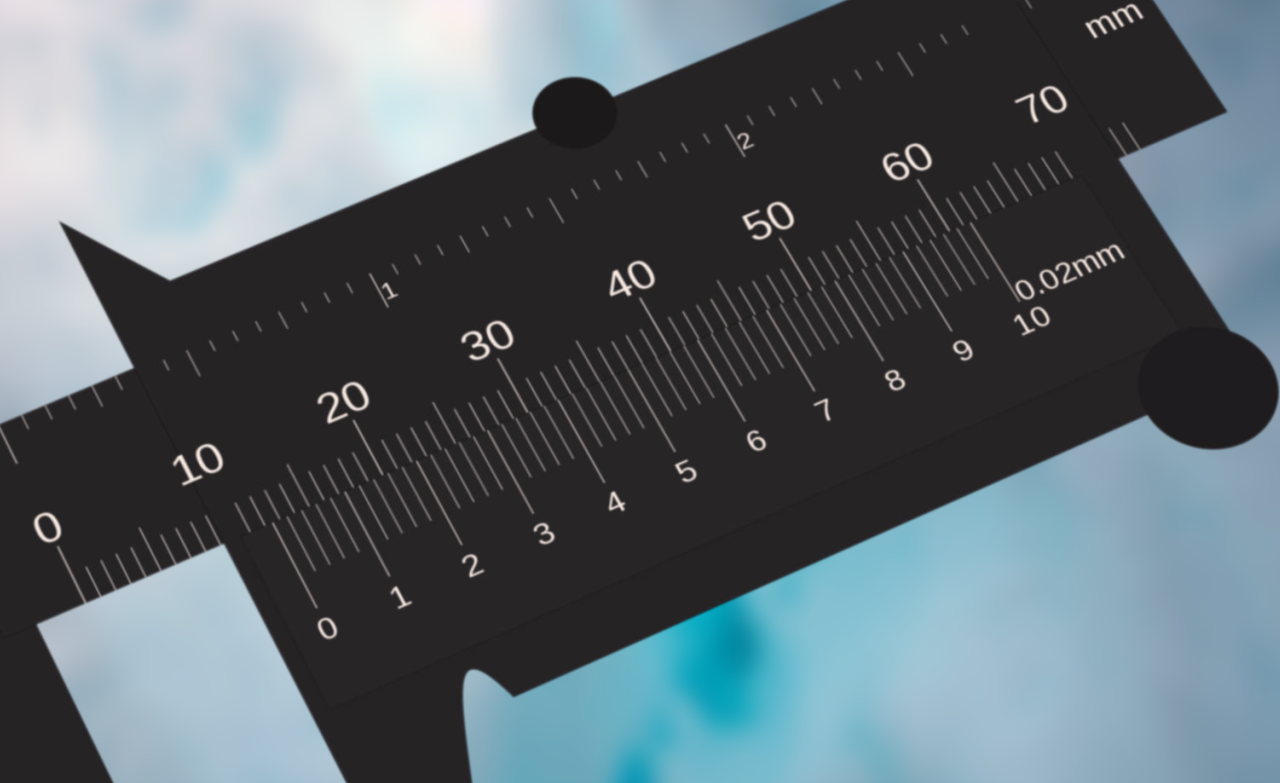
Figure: 12.5mm
